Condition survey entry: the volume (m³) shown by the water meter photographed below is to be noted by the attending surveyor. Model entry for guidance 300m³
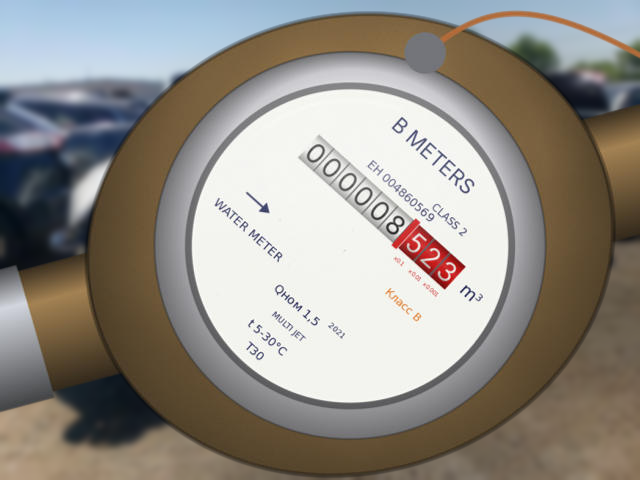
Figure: 8.523m³
